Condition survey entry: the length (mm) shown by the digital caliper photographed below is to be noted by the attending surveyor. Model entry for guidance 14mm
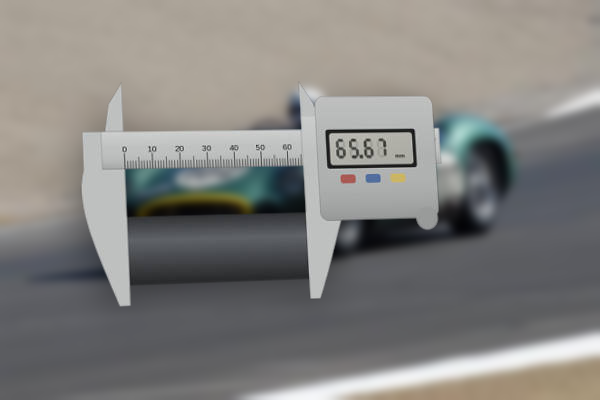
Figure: 65.67mm
